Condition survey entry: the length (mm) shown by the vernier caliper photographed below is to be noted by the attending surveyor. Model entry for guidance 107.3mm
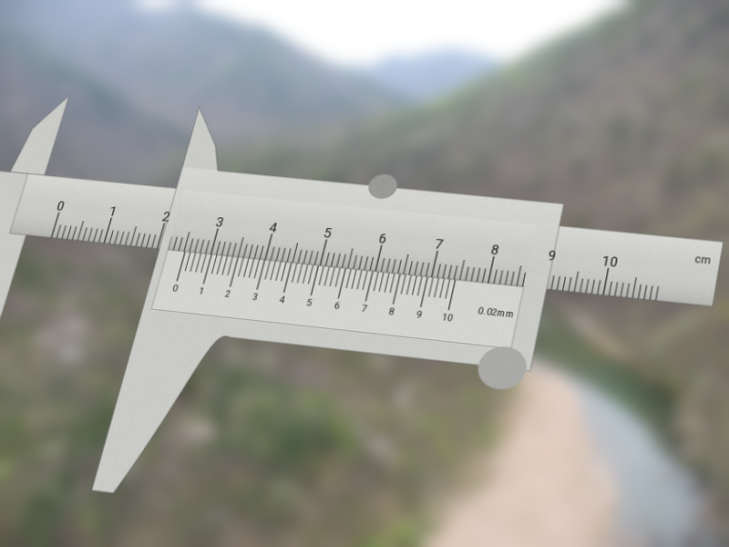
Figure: 25.2mm
